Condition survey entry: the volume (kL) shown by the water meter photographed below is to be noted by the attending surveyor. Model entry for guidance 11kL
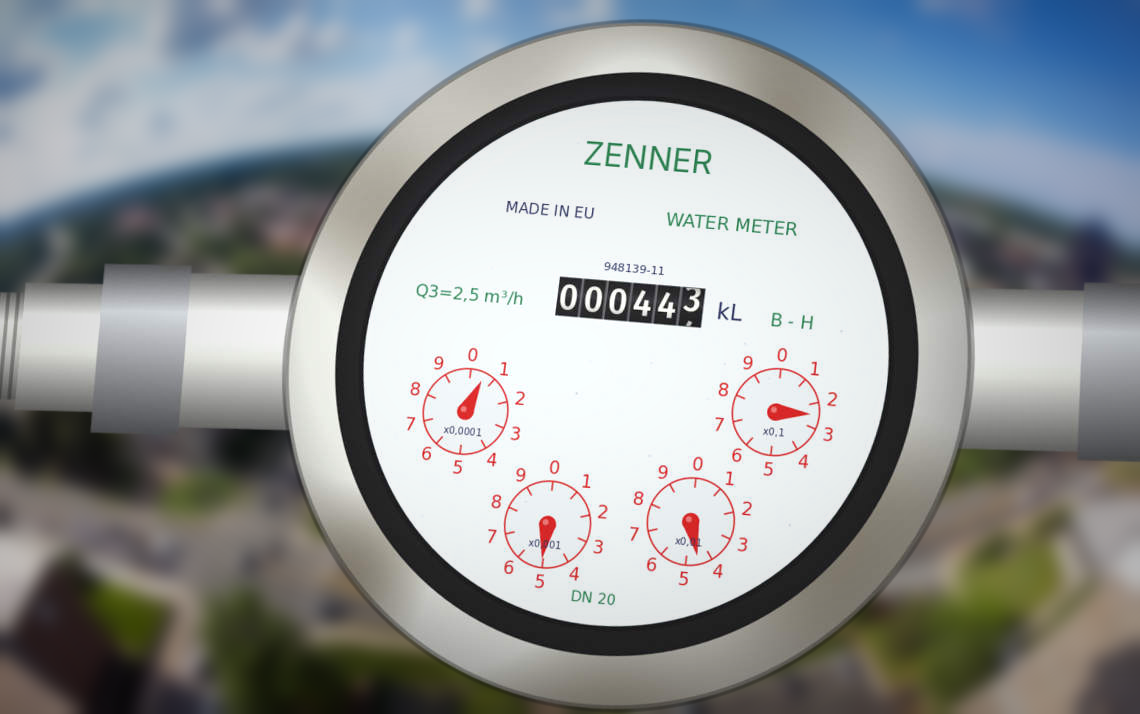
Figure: 443.2450kL
